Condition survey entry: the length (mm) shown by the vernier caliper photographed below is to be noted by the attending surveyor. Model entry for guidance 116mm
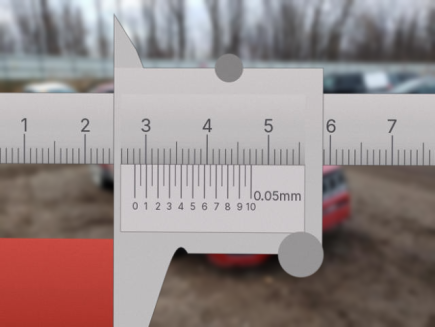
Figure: 28.2mm
